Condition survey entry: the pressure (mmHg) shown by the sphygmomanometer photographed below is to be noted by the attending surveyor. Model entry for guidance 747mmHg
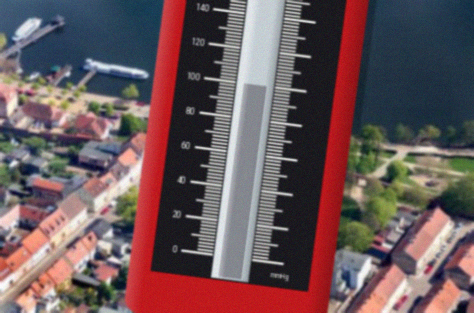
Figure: 100mmHg
